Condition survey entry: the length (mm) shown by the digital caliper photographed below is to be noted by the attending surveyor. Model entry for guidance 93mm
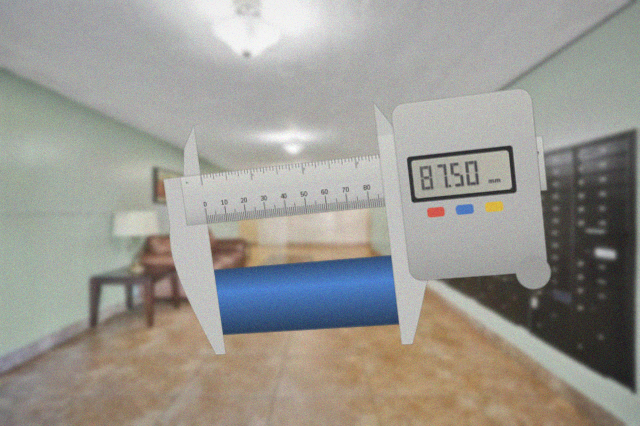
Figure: 87.50mm
